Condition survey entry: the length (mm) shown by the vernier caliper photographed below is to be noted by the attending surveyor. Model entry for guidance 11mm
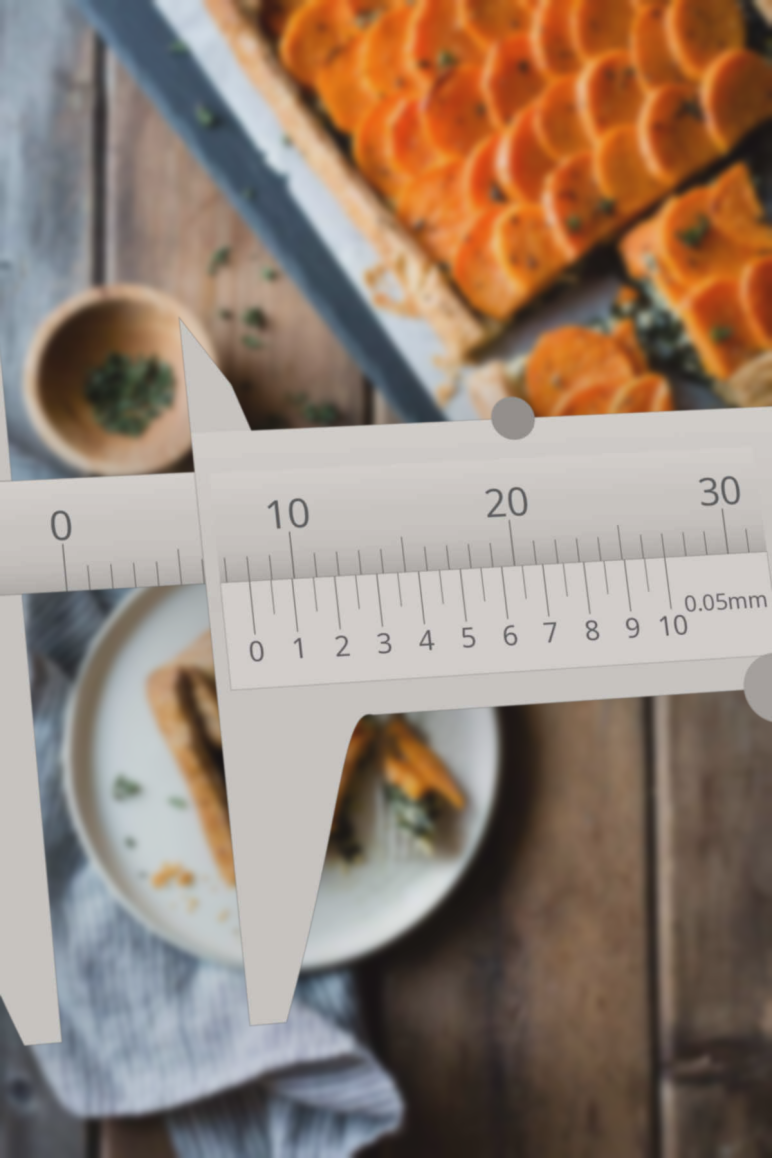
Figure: 8.0mm
